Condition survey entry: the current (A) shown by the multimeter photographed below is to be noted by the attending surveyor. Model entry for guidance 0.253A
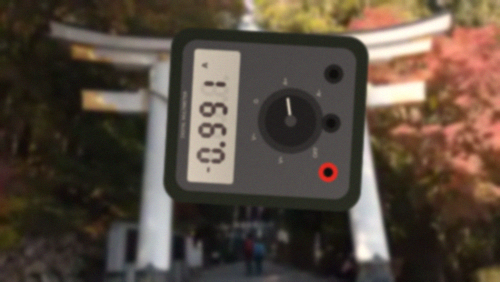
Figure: -0.991A
